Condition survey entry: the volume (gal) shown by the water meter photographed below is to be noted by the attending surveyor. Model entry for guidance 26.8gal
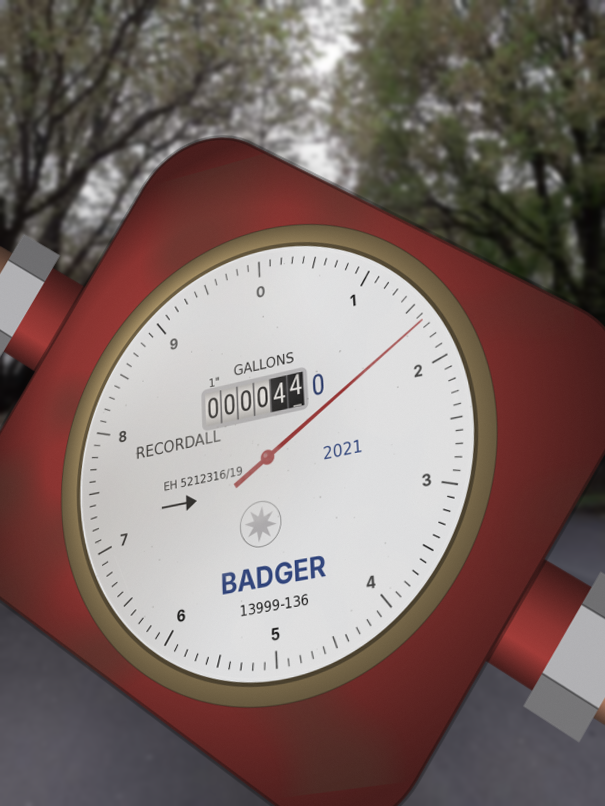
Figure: 441.6gal
